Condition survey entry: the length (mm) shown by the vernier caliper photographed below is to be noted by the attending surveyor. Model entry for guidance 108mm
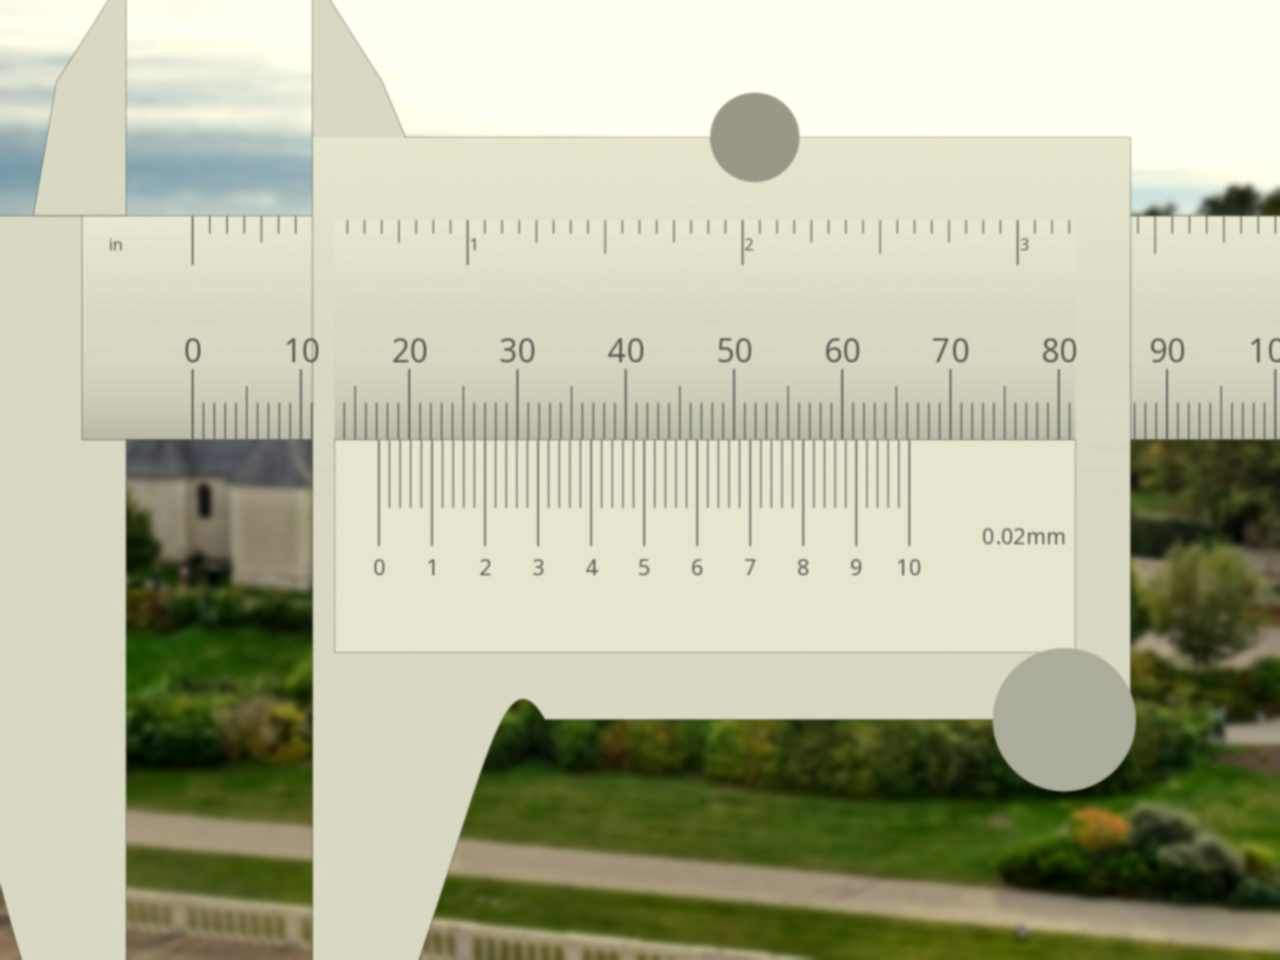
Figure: 17.2mm
